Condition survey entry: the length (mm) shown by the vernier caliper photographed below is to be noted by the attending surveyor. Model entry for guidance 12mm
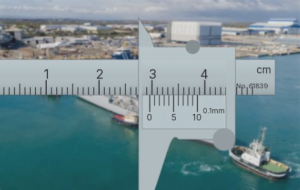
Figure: 29.6mm
